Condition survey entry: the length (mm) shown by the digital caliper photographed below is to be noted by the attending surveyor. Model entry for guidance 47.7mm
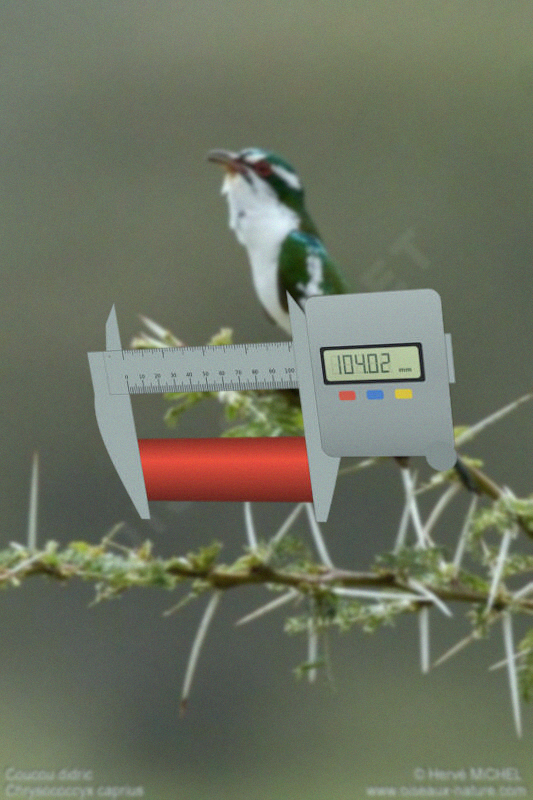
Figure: 104.02mm
